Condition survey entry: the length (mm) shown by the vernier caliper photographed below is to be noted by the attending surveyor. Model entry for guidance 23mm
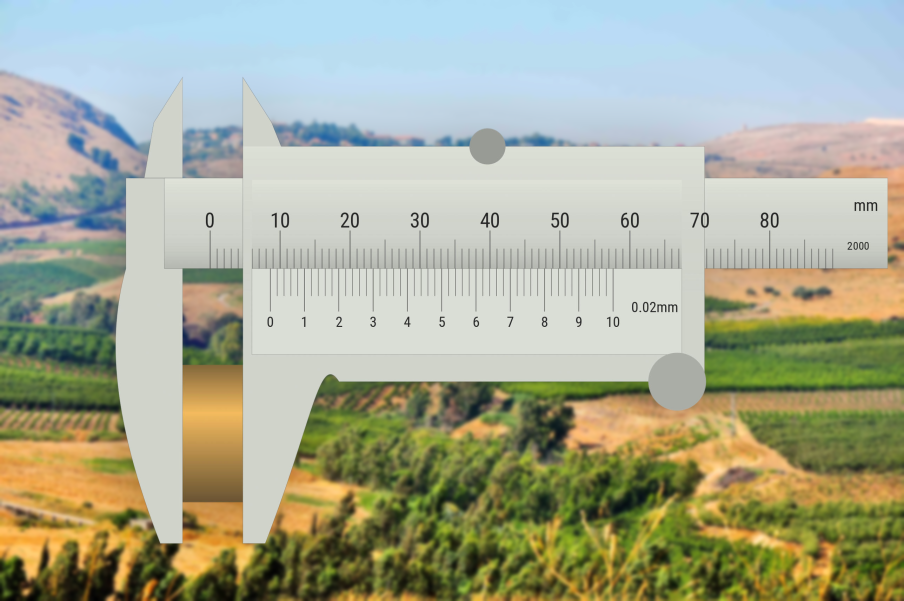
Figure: 8.6mm
